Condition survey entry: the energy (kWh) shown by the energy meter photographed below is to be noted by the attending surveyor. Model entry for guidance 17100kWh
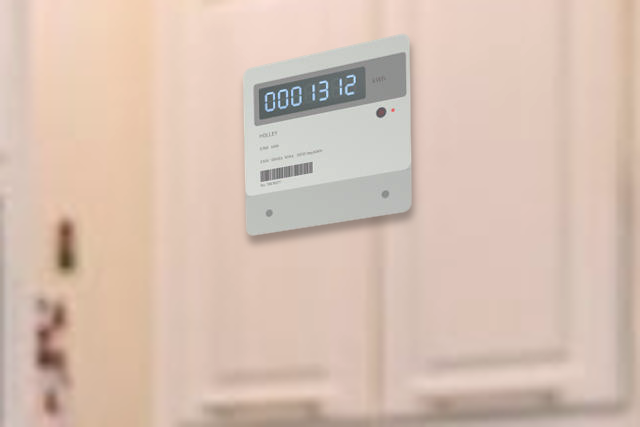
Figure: 1312kWh
